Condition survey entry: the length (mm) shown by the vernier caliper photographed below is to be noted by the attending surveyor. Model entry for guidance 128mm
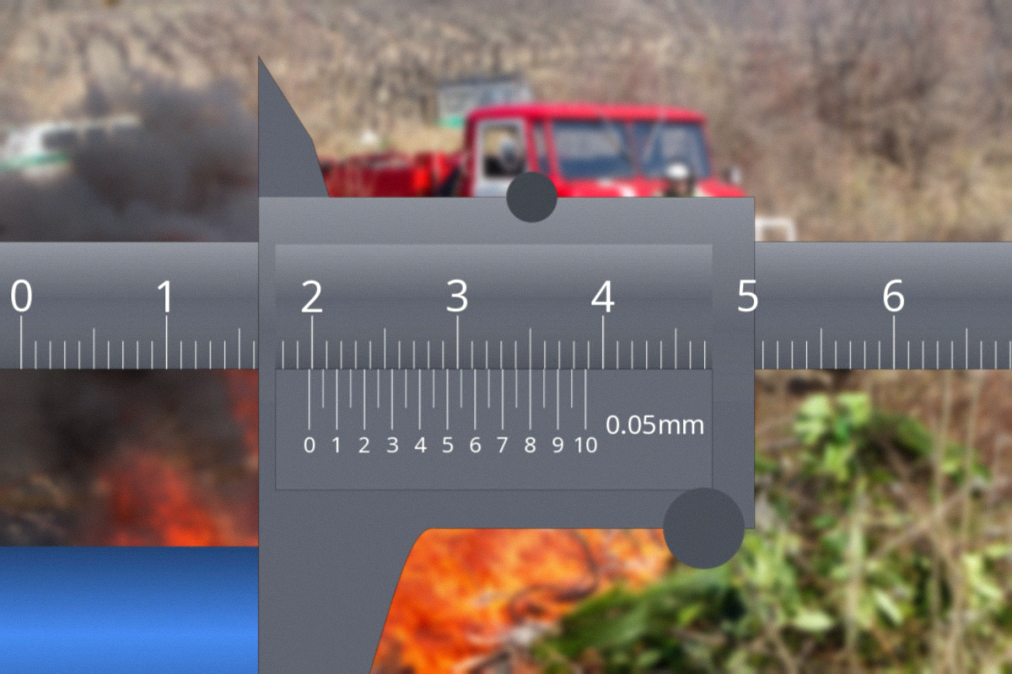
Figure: 19.8mm
